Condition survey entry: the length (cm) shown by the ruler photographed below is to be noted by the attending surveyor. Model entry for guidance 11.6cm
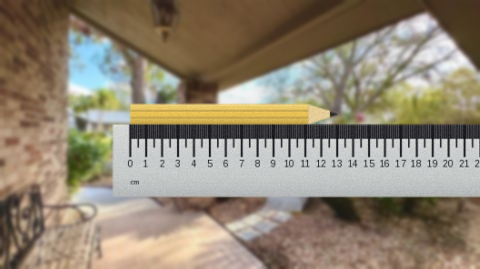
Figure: 13cm
